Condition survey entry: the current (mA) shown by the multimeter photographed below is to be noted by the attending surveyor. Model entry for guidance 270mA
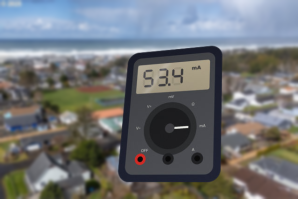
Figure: 53.4mA
